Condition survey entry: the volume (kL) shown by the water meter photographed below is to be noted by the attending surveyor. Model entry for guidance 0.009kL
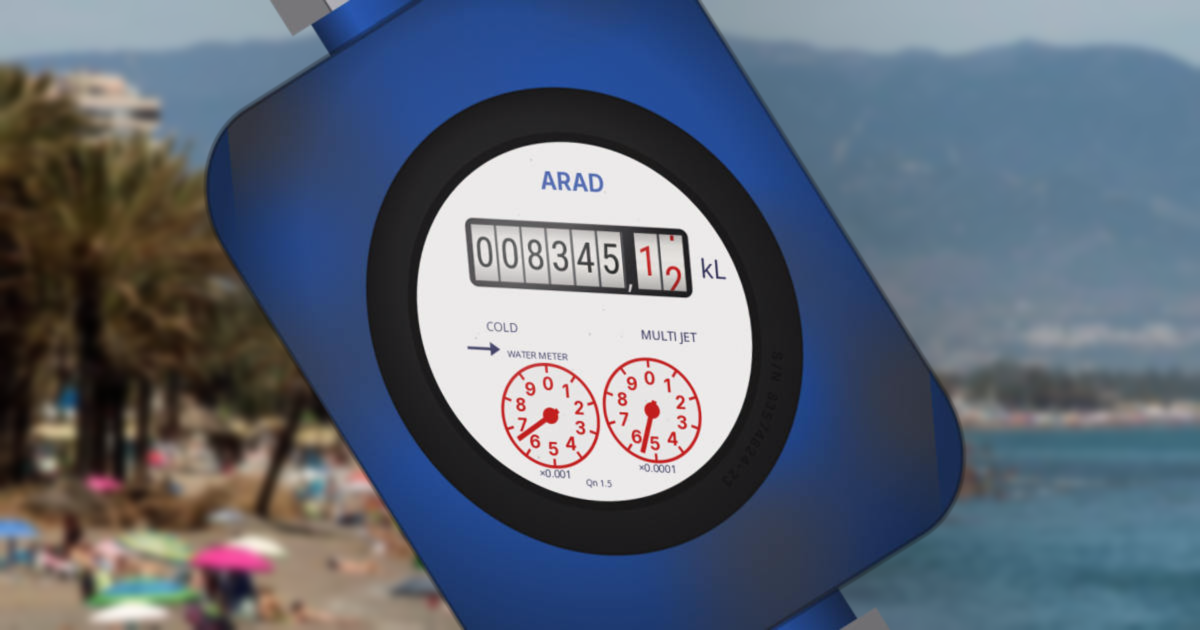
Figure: 8345.1165kL
